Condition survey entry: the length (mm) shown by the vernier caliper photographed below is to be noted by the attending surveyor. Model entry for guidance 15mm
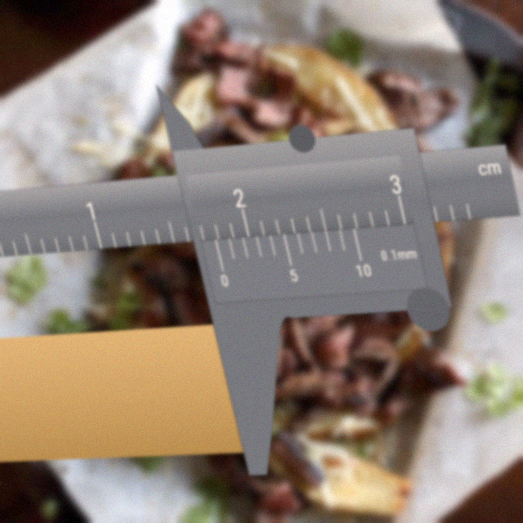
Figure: 17.8mm
